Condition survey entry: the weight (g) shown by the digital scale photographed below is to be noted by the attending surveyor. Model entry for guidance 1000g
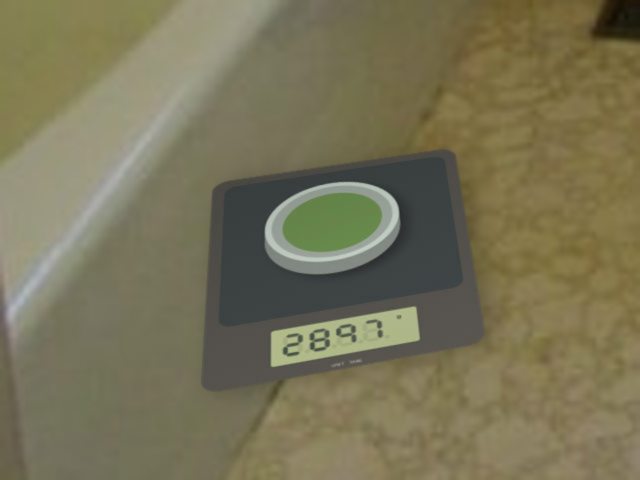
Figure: 2897g
